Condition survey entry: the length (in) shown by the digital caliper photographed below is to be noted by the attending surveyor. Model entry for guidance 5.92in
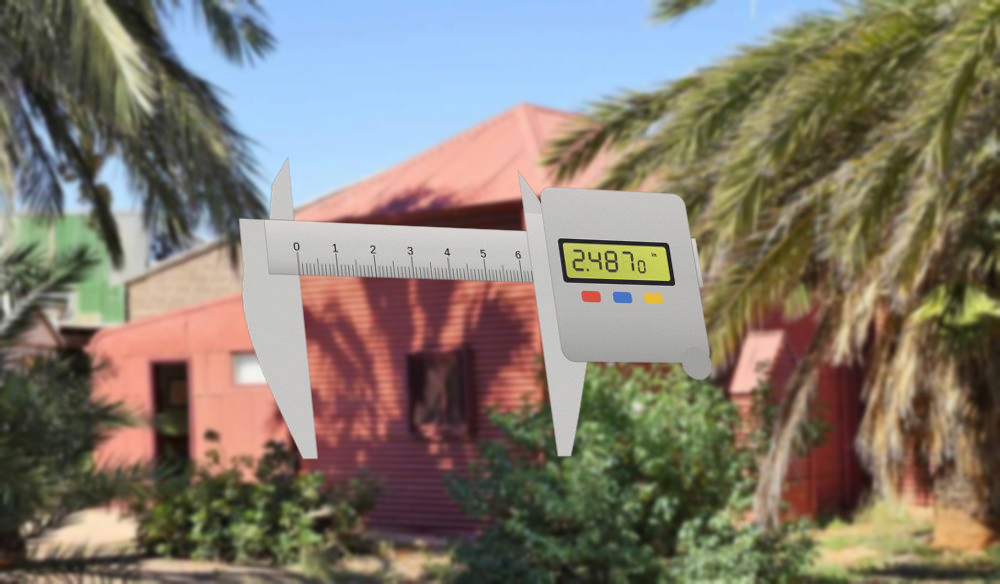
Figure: 2.4870in
